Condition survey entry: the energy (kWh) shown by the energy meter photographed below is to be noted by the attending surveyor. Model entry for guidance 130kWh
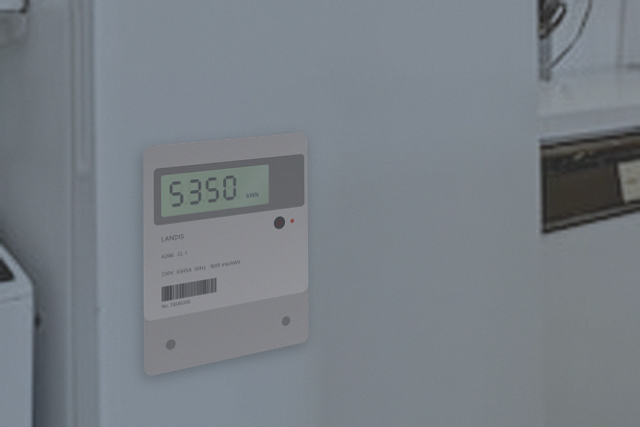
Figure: 5350kWh
